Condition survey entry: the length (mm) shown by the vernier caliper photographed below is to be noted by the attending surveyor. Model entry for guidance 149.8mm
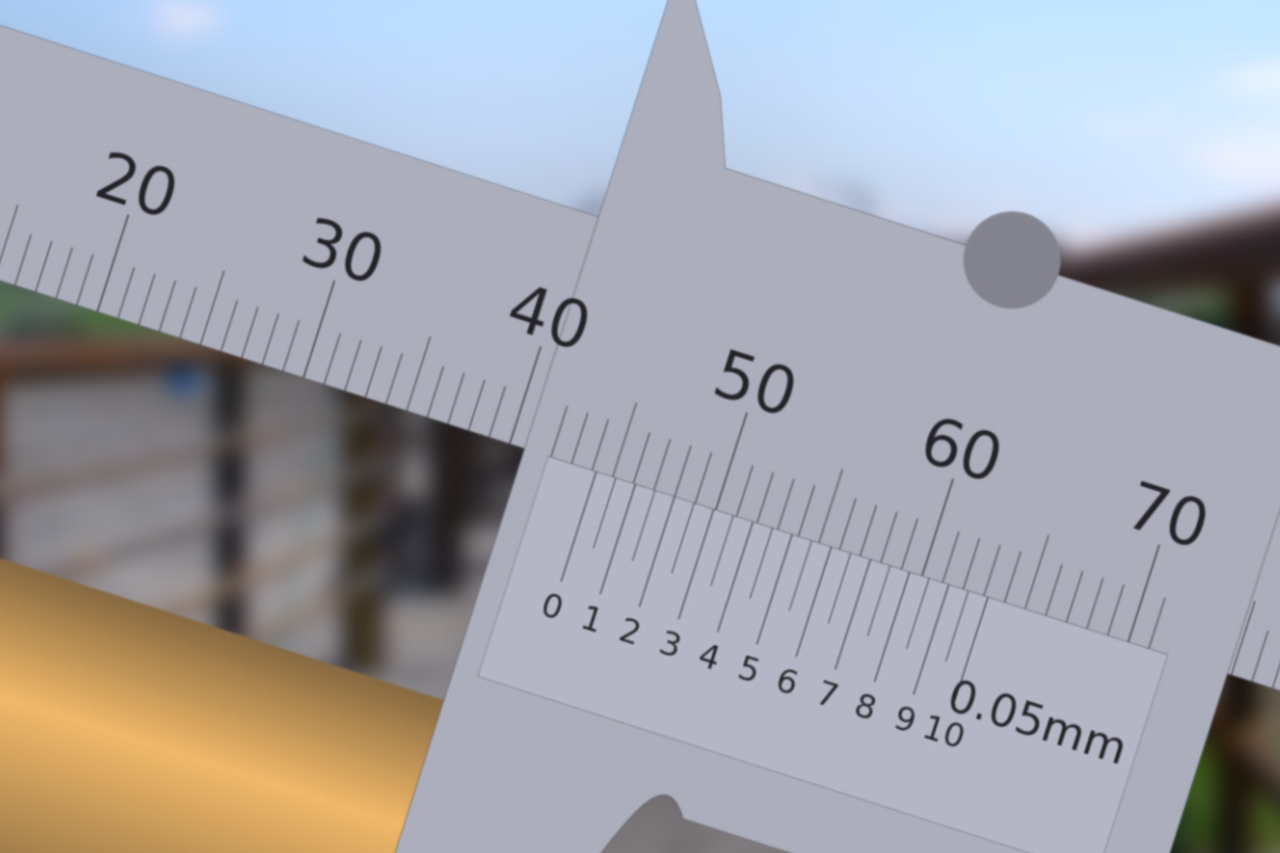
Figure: 44.2mm
